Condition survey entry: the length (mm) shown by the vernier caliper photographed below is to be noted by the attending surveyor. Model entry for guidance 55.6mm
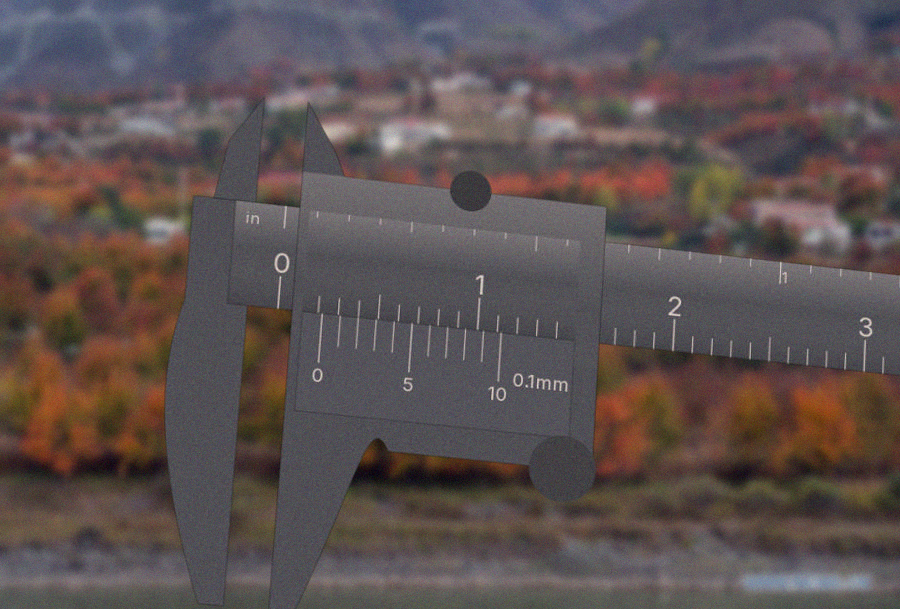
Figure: 2.2mm
